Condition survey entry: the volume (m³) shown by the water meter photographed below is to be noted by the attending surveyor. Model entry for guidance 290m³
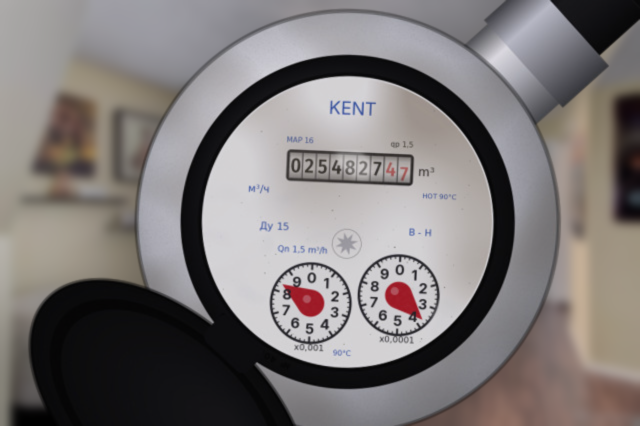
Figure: 254827.4683m³
